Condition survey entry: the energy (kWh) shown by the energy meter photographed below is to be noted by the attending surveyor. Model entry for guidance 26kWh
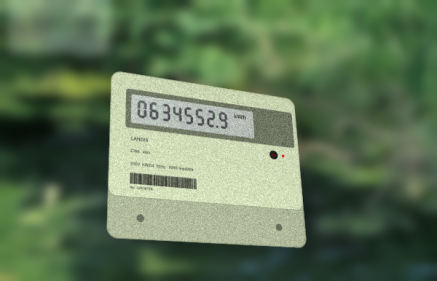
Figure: 634552.9kWh
